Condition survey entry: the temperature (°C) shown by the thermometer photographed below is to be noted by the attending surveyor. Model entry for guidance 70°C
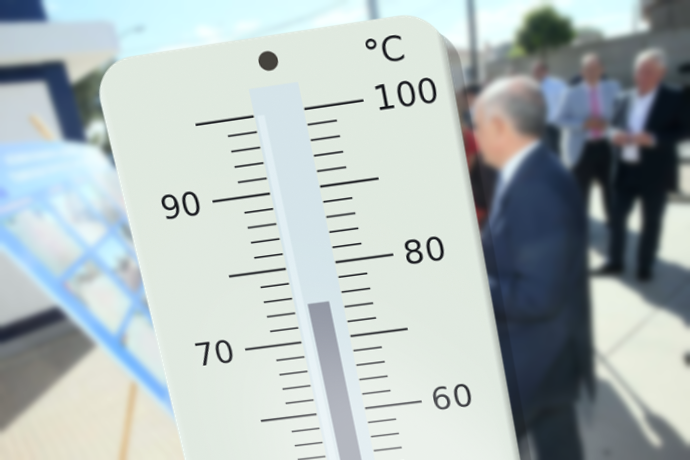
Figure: 75°C
